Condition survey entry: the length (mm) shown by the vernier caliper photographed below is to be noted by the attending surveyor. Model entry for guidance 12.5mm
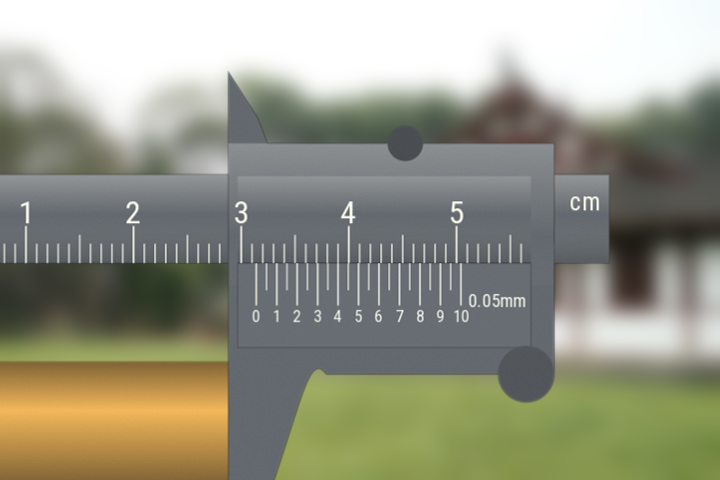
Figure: 31.4mm
